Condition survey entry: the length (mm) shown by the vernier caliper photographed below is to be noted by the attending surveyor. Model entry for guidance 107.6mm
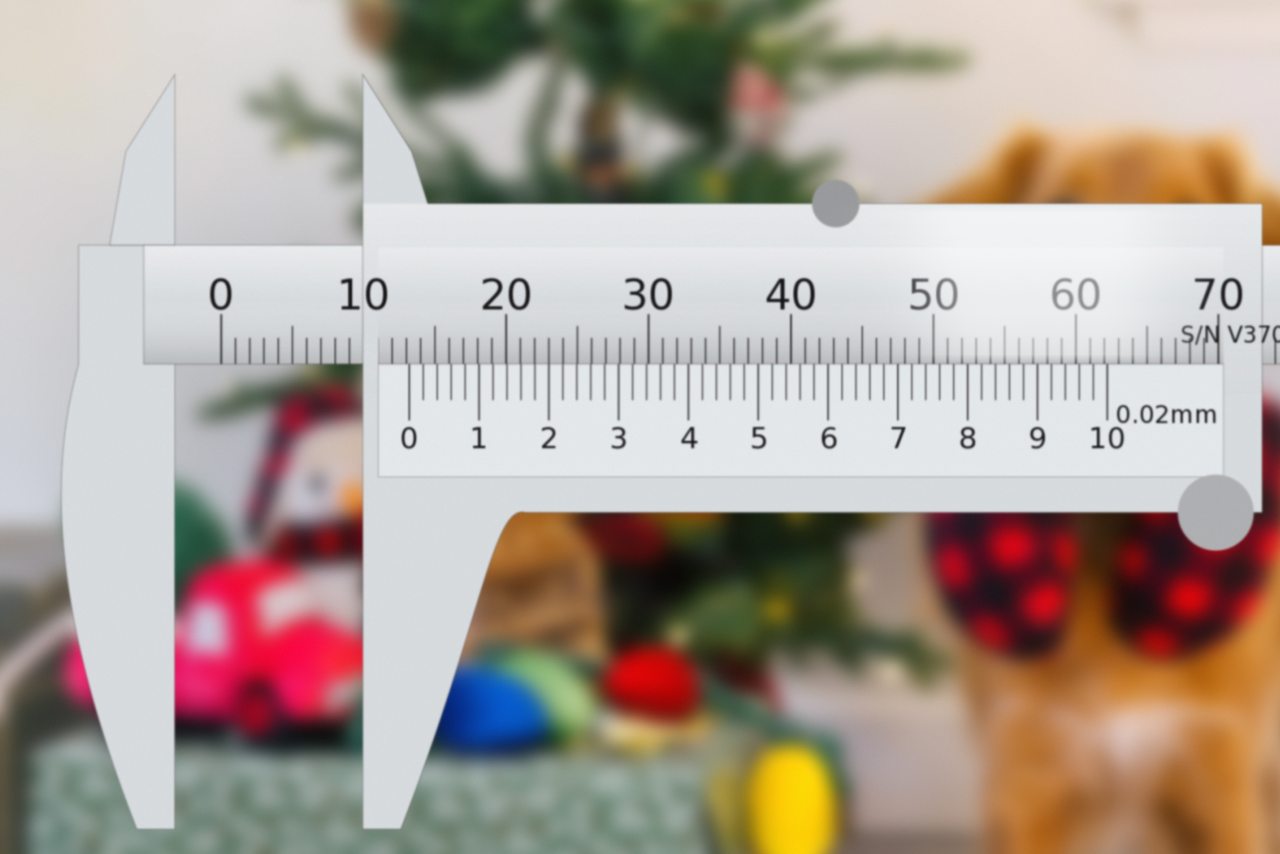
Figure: 13.2mm
